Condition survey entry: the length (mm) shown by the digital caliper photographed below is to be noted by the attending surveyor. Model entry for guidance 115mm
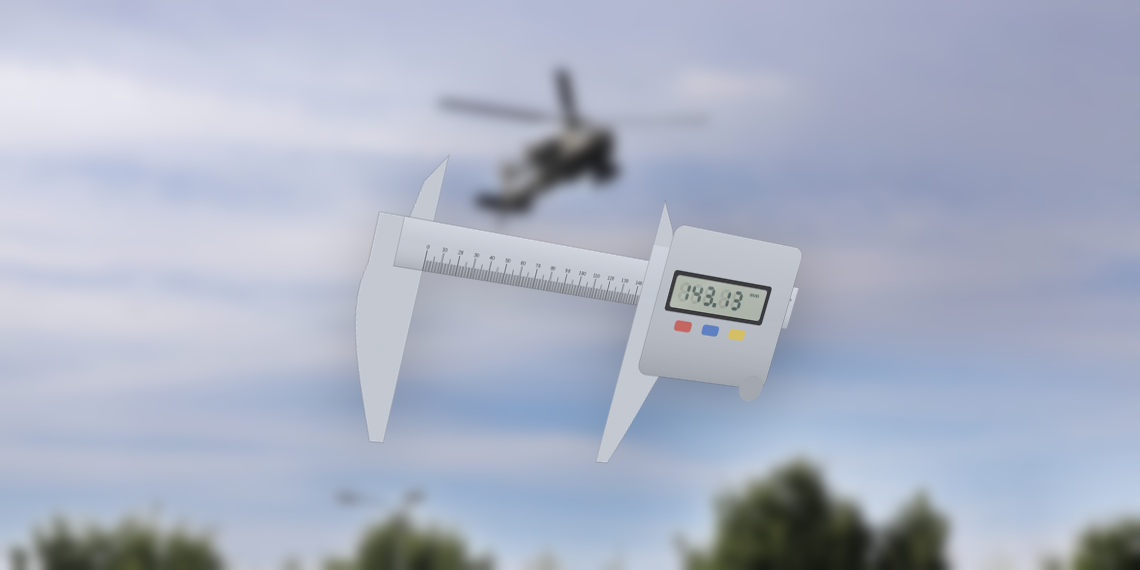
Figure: 143.13mm
